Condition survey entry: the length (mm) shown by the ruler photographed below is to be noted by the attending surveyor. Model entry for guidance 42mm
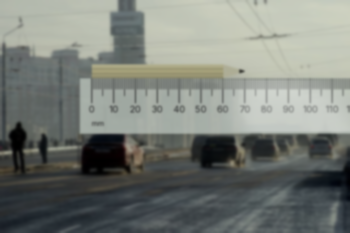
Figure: 70mm
